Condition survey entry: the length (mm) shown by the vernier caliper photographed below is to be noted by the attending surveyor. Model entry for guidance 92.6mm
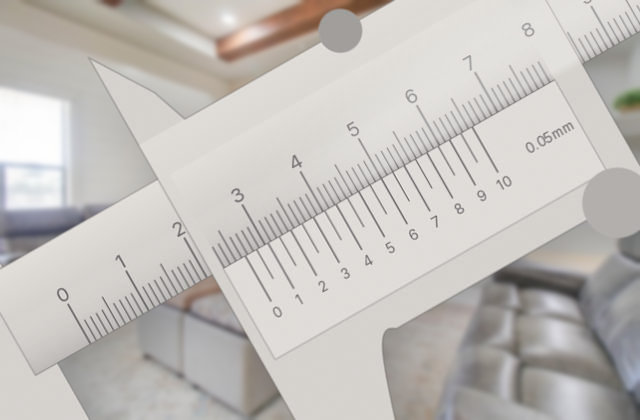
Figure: 26.6mm
